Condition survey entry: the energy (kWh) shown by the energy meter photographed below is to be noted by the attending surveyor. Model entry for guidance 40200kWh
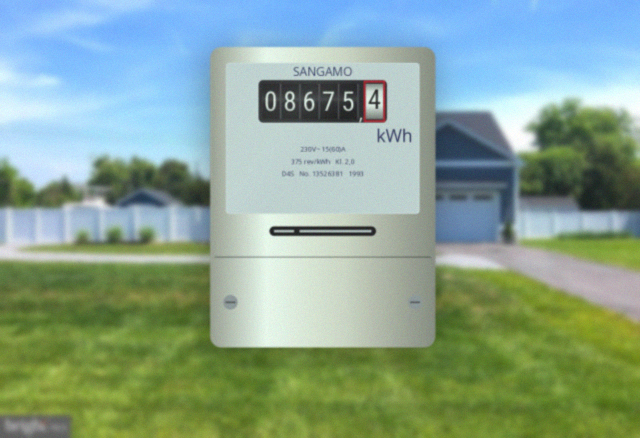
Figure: 8675.4kWh
